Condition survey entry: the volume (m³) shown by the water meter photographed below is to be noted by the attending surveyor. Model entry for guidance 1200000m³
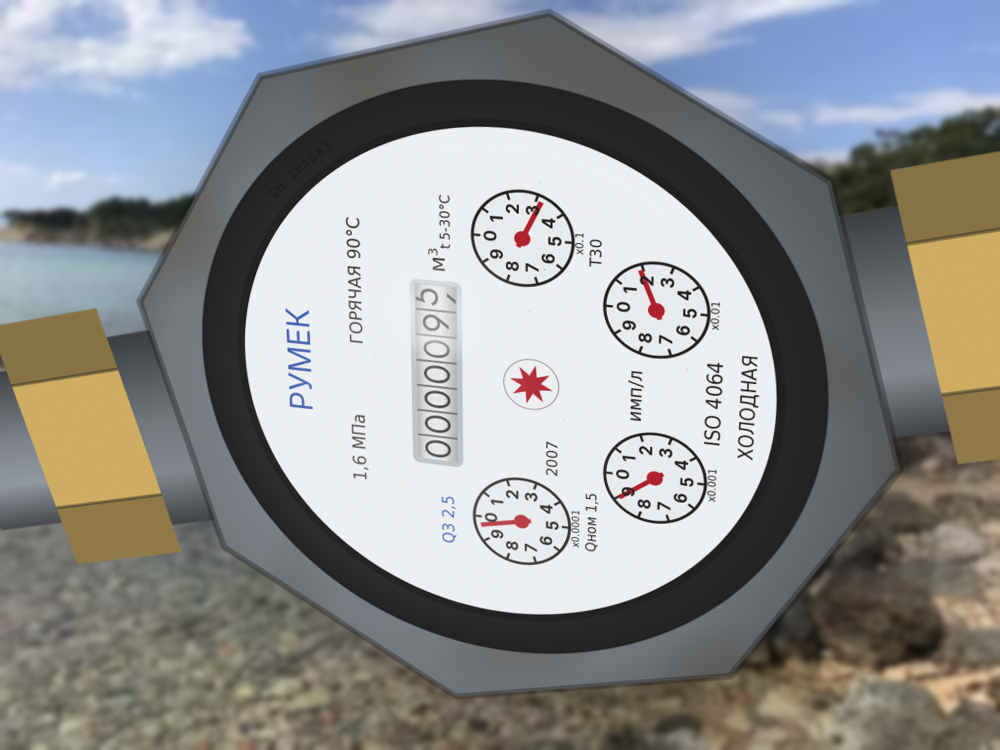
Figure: 95.3189m³
